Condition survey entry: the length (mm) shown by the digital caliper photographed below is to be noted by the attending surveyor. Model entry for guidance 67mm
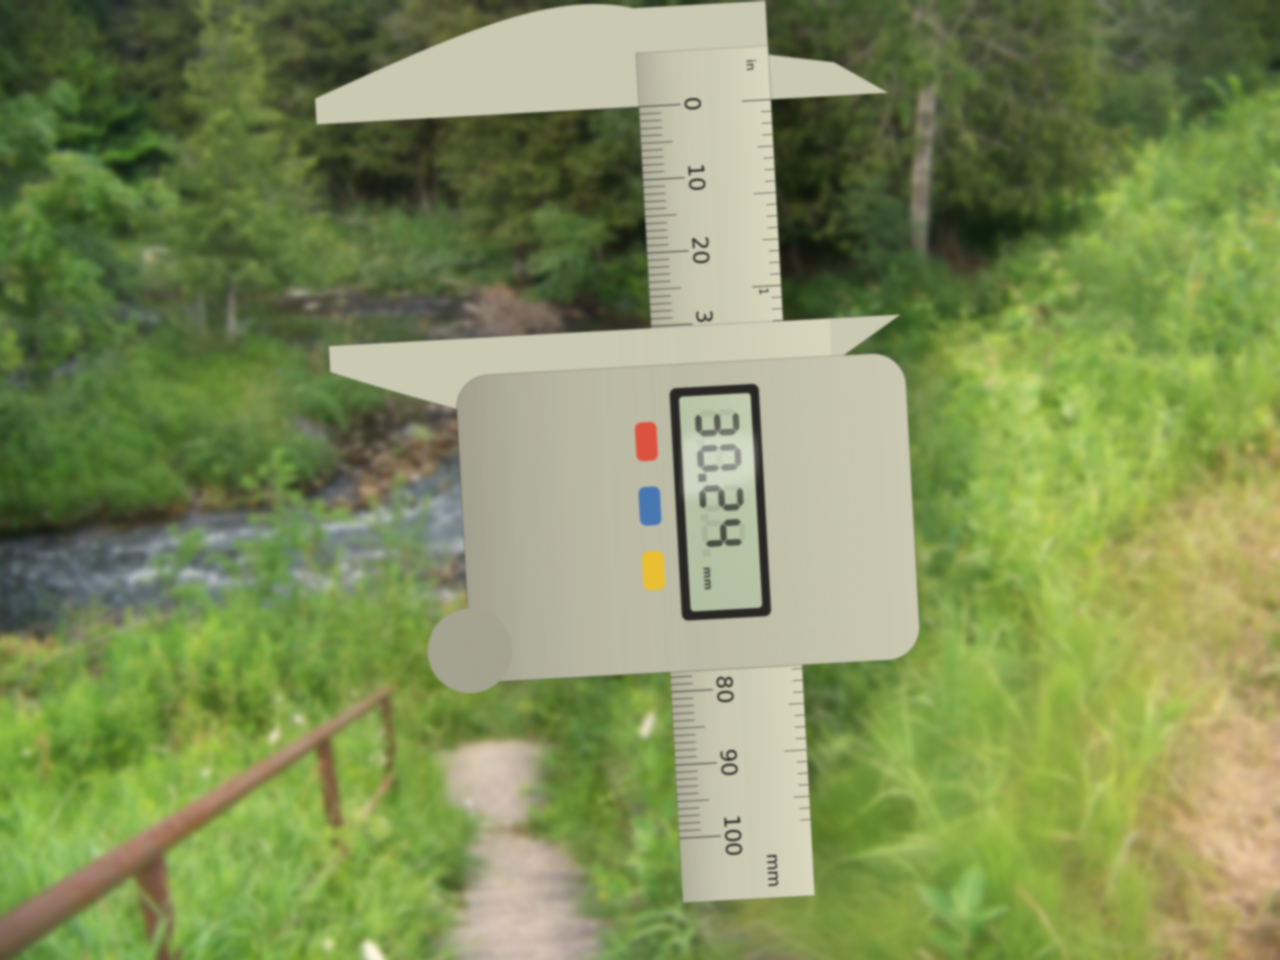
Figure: 30.24mm
